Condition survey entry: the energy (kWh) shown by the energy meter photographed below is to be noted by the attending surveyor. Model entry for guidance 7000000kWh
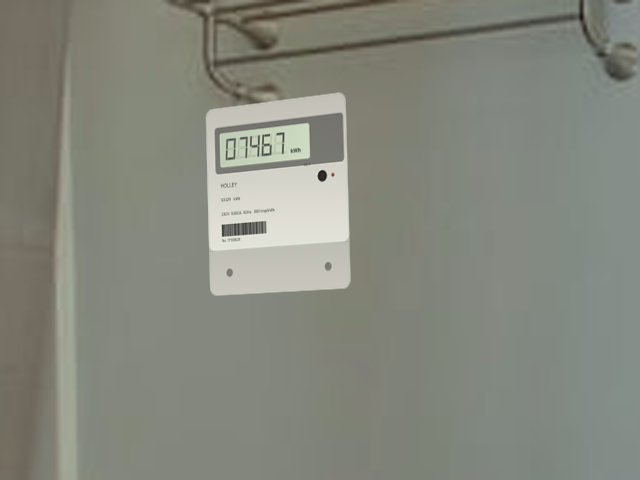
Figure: 7467kWh
